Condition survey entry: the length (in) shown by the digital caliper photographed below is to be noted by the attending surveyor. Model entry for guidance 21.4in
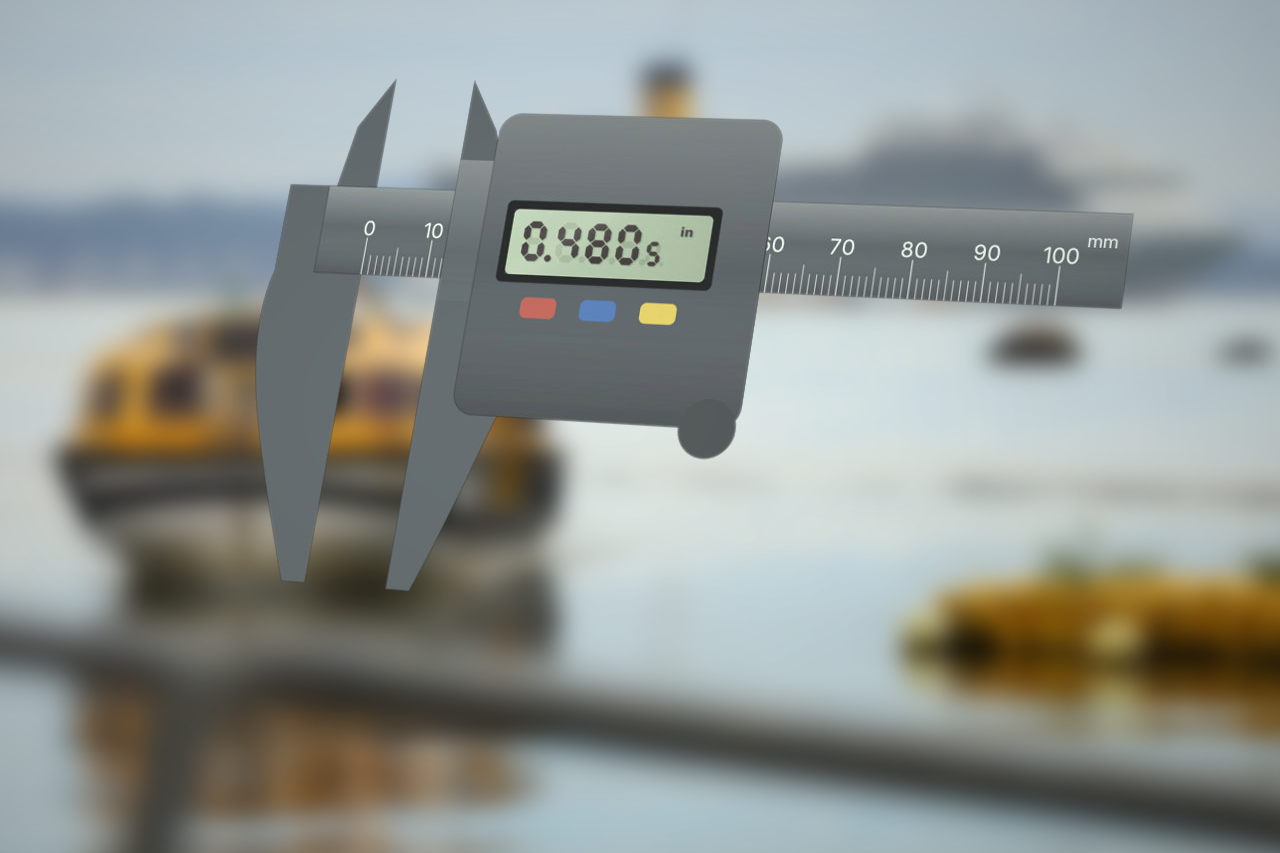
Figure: 0.4805in
